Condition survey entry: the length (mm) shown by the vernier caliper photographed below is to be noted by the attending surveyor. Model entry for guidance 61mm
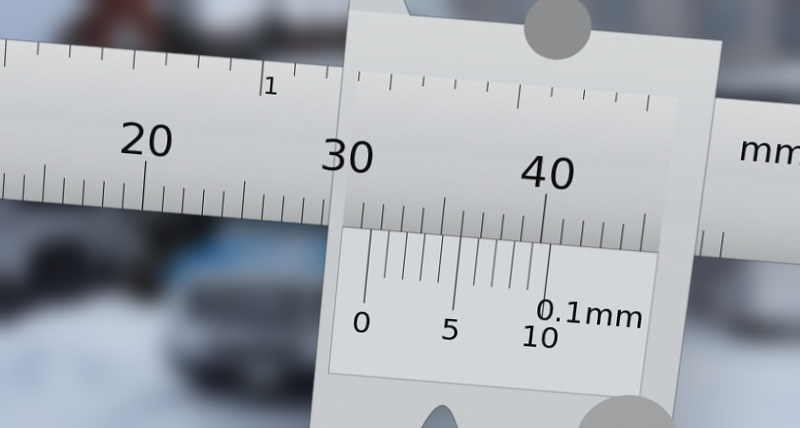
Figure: 31.5mm
